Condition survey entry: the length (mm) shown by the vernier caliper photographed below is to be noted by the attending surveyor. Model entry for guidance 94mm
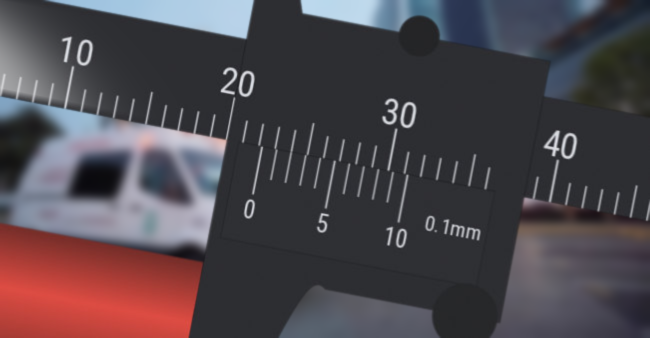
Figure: 22.2mm
